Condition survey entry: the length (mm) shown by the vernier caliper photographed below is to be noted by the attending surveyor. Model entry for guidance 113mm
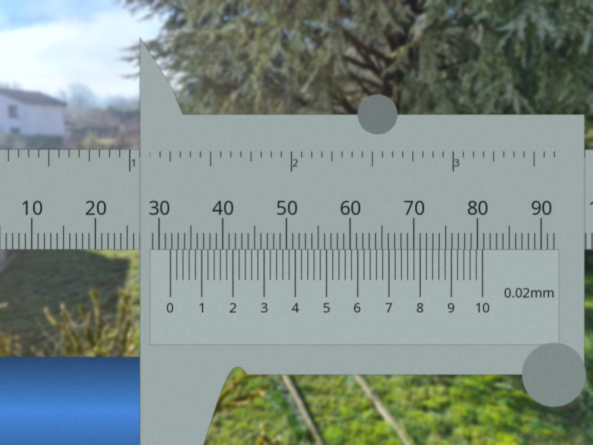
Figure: 31.8mm
